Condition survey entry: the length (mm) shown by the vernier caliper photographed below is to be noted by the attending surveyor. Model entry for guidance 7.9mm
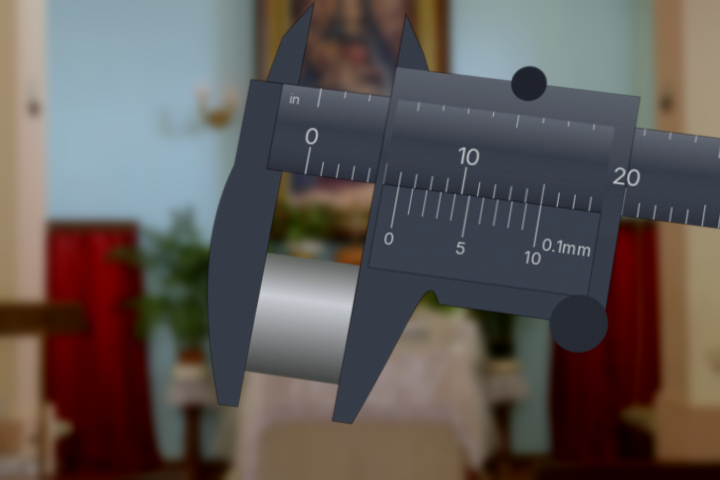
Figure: 6.0mm
